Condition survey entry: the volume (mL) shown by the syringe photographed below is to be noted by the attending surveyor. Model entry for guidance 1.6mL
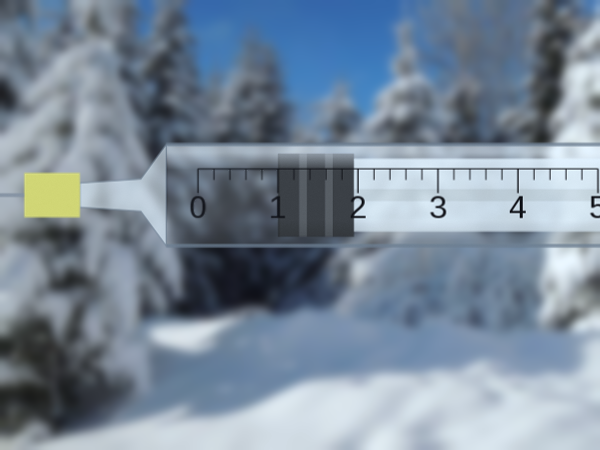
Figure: 1mL
